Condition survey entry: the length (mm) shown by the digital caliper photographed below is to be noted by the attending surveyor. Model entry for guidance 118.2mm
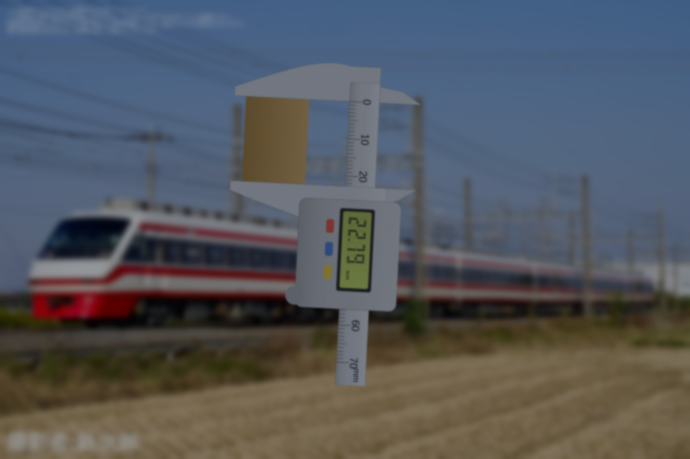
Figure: 22.79mm
